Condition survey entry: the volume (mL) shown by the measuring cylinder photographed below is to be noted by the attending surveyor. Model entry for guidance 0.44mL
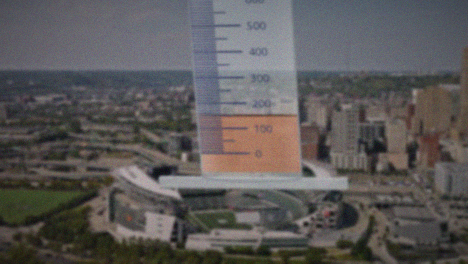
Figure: 150mL
